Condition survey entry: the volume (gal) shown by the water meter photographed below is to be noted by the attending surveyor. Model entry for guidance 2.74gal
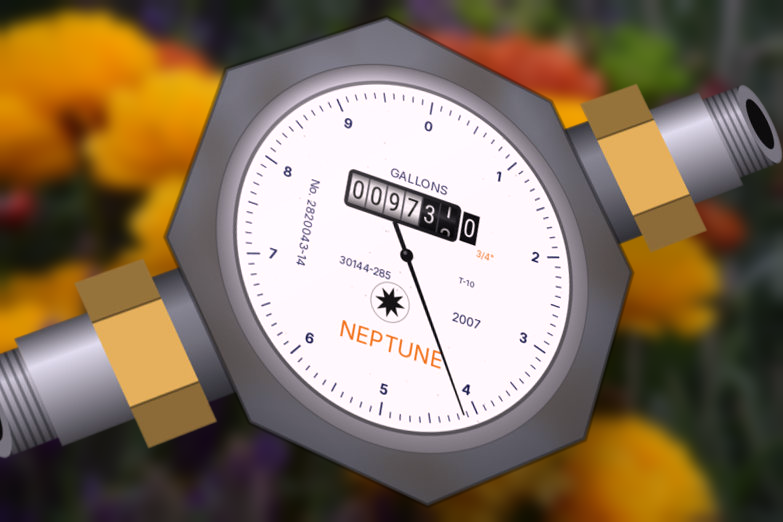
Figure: 97314.1gal
